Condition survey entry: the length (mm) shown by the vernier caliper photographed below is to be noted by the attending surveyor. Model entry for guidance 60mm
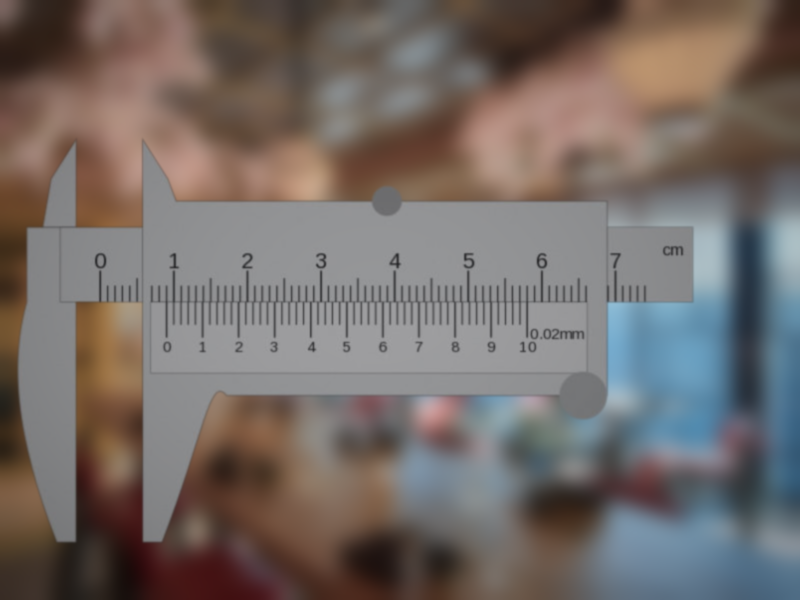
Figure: 9.0mm
